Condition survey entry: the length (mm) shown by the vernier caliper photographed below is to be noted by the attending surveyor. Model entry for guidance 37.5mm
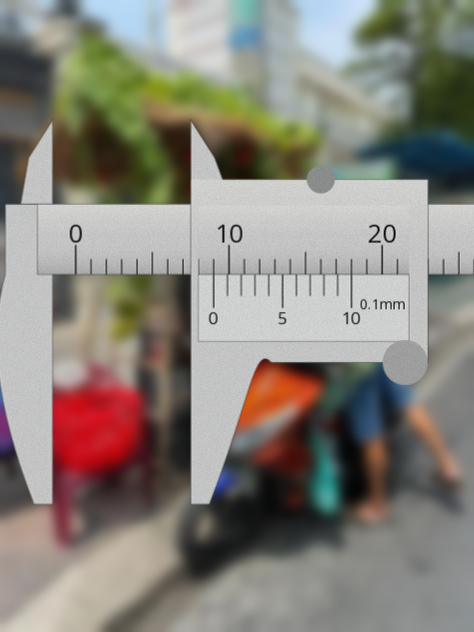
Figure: 9.0mm
